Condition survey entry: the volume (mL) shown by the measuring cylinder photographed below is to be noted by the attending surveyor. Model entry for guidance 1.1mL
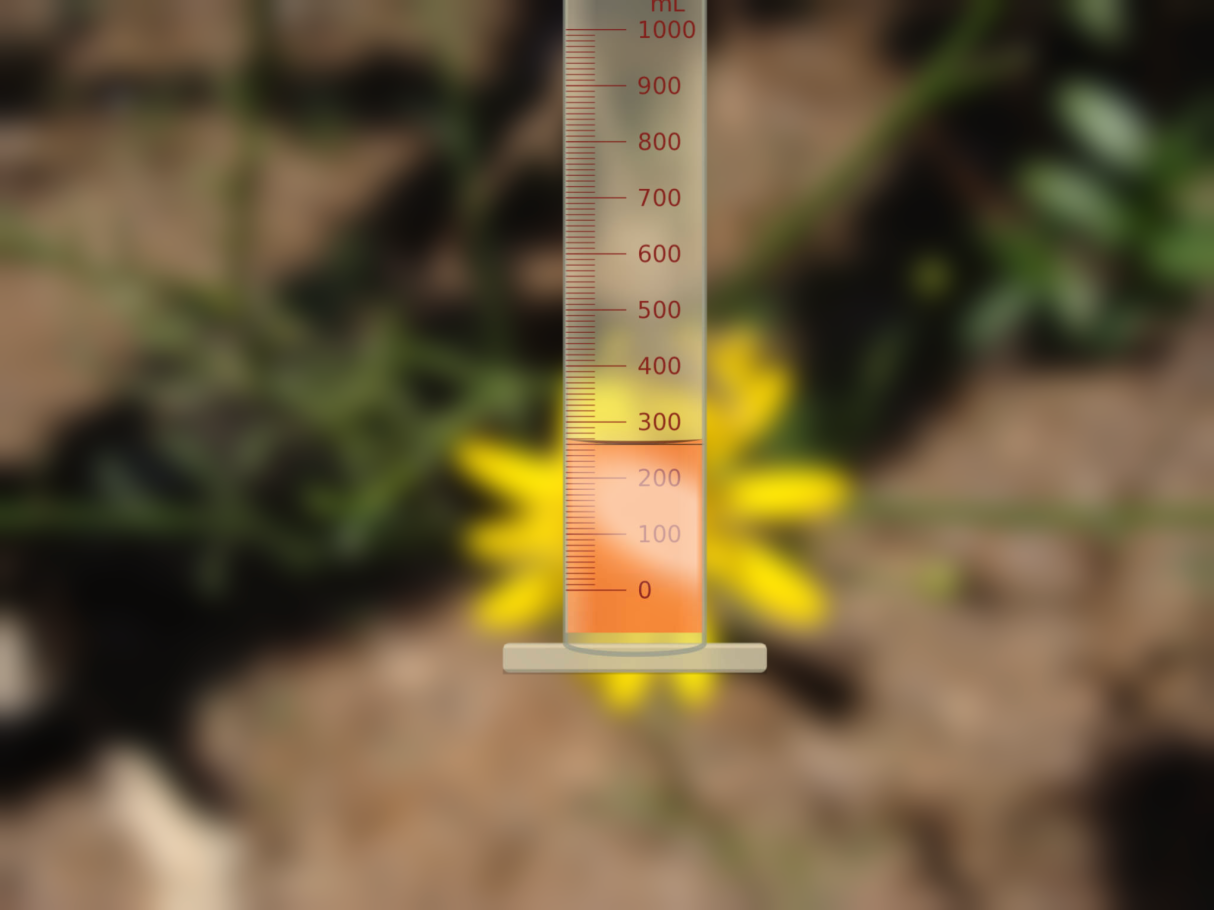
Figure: 260mL
